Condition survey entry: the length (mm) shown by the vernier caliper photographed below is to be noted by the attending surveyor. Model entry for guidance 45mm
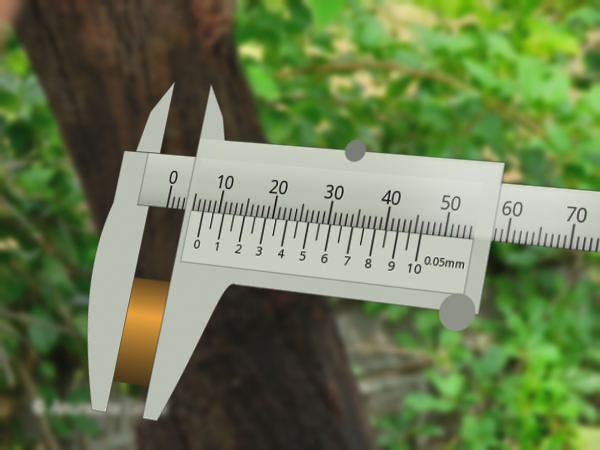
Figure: 7.0mm
